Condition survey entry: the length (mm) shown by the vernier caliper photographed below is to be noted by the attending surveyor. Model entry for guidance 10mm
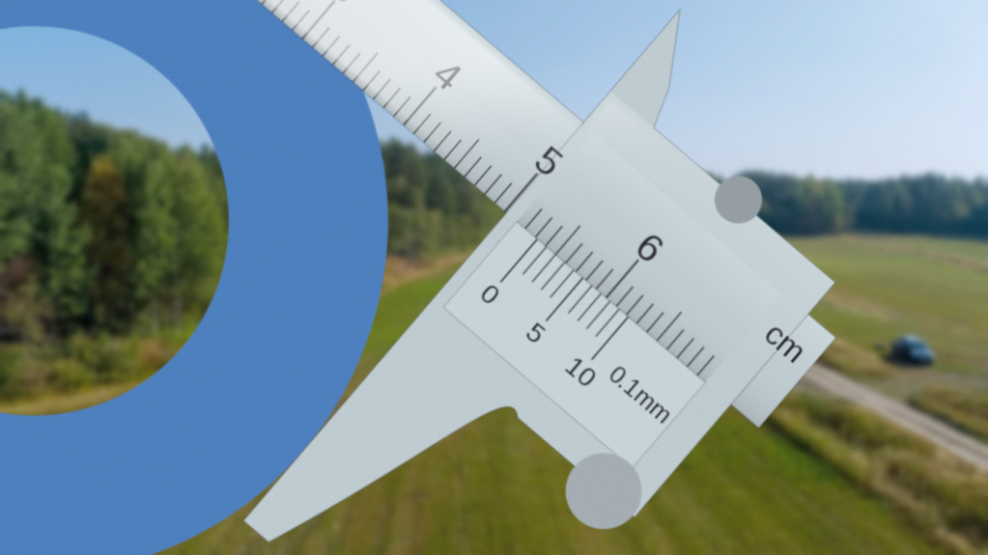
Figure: 53.2mm
